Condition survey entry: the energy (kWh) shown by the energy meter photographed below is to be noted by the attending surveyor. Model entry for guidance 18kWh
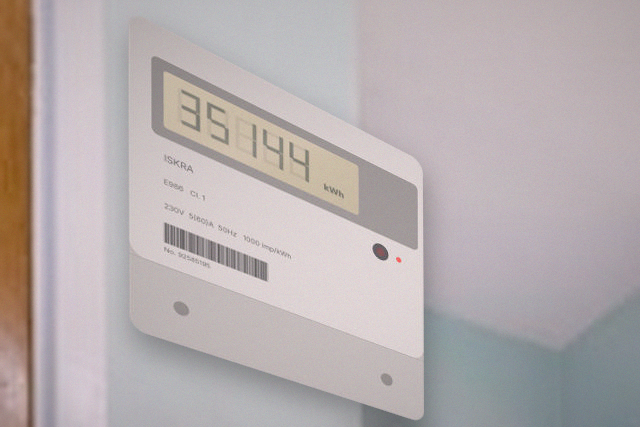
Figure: 35144kWh
